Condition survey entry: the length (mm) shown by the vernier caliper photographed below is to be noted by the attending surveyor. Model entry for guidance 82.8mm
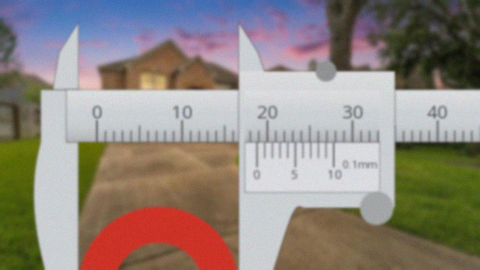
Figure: 18.8mm
